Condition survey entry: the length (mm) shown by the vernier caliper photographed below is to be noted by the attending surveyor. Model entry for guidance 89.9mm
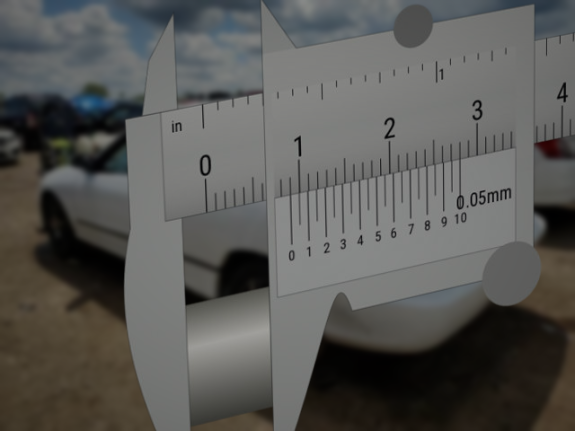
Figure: 9.0mm
